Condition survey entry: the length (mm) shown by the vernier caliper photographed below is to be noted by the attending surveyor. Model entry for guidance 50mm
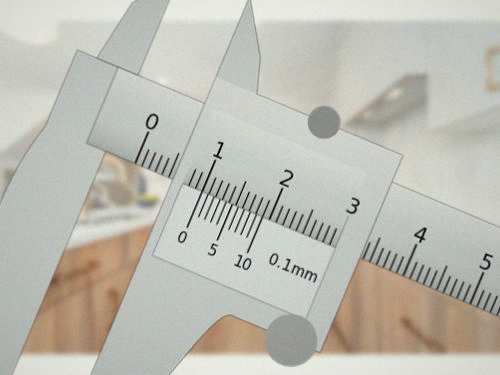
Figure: 10.0mm
